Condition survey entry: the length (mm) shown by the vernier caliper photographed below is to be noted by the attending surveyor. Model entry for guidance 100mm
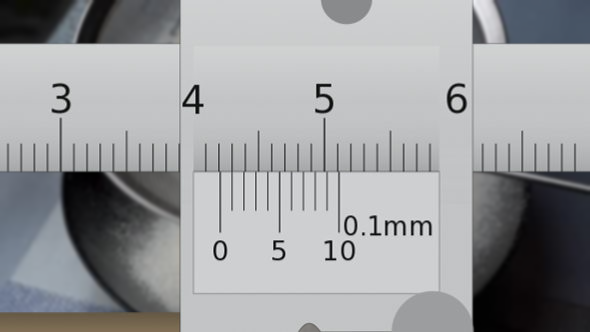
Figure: 42.1mm
